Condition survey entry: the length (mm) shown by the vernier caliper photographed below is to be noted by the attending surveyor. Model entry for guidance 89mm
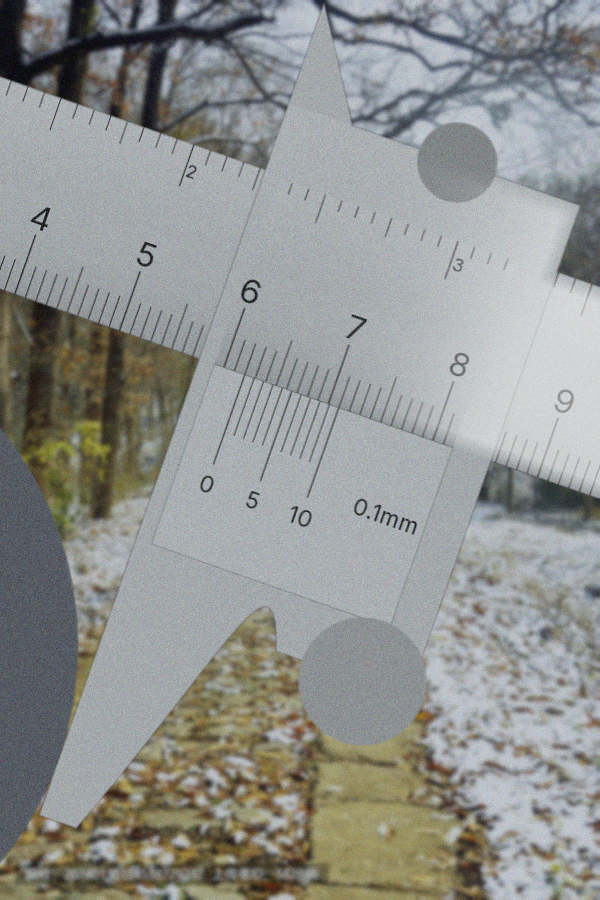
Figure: 62.0mm
